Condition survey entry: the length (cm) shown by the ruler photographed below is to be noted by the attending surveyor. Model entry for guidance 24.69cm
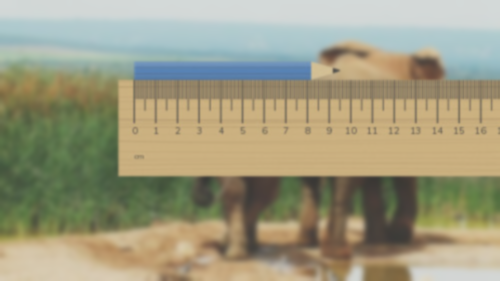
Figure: 9.5cm
